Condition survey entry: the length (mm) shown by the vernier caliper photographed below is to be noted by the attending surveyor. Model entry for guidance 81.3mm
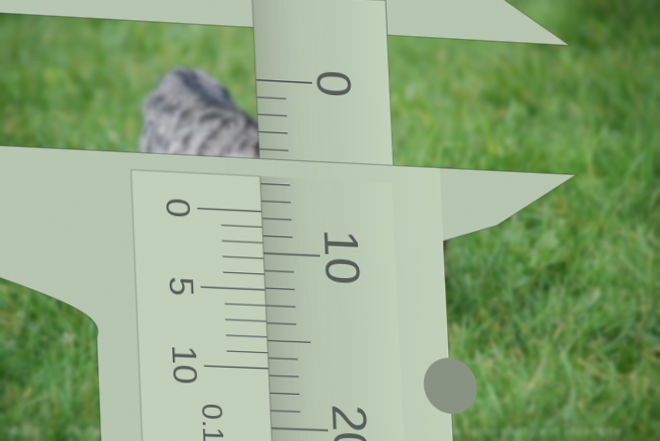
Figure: 7.6mm
